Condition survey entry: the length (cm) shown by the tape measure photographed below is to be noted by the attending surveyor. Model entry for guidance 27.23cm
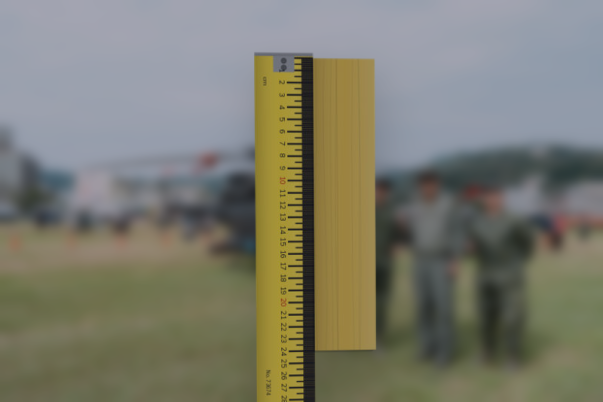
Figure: 24cm
